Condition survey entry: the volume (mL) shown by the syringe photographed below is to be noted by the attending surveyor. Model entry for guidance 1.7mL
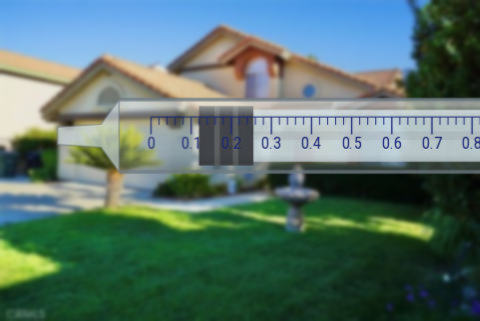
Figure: 0.12mL
